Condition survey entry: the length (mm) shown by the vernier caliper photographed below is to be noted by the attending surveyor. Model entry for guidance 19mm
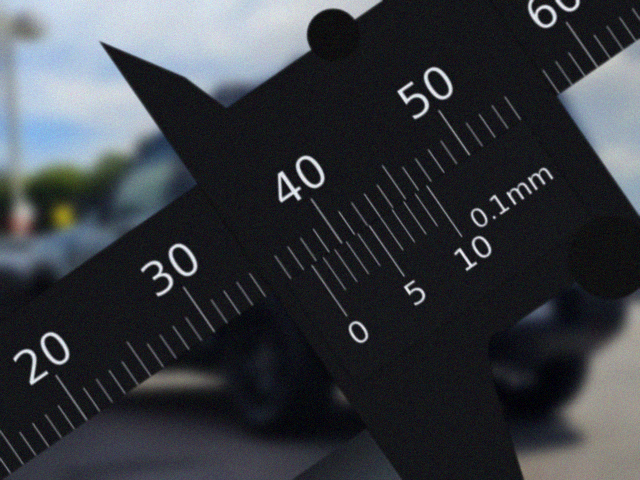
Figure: 37.6mm
